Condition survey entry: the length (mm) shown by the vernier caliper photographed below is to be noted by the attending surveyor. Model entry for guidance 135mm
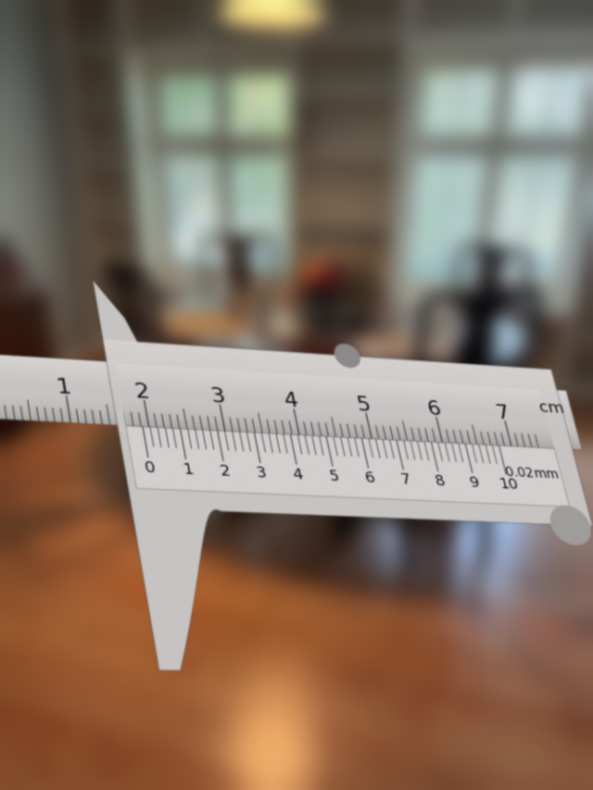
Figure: 19.2mm
